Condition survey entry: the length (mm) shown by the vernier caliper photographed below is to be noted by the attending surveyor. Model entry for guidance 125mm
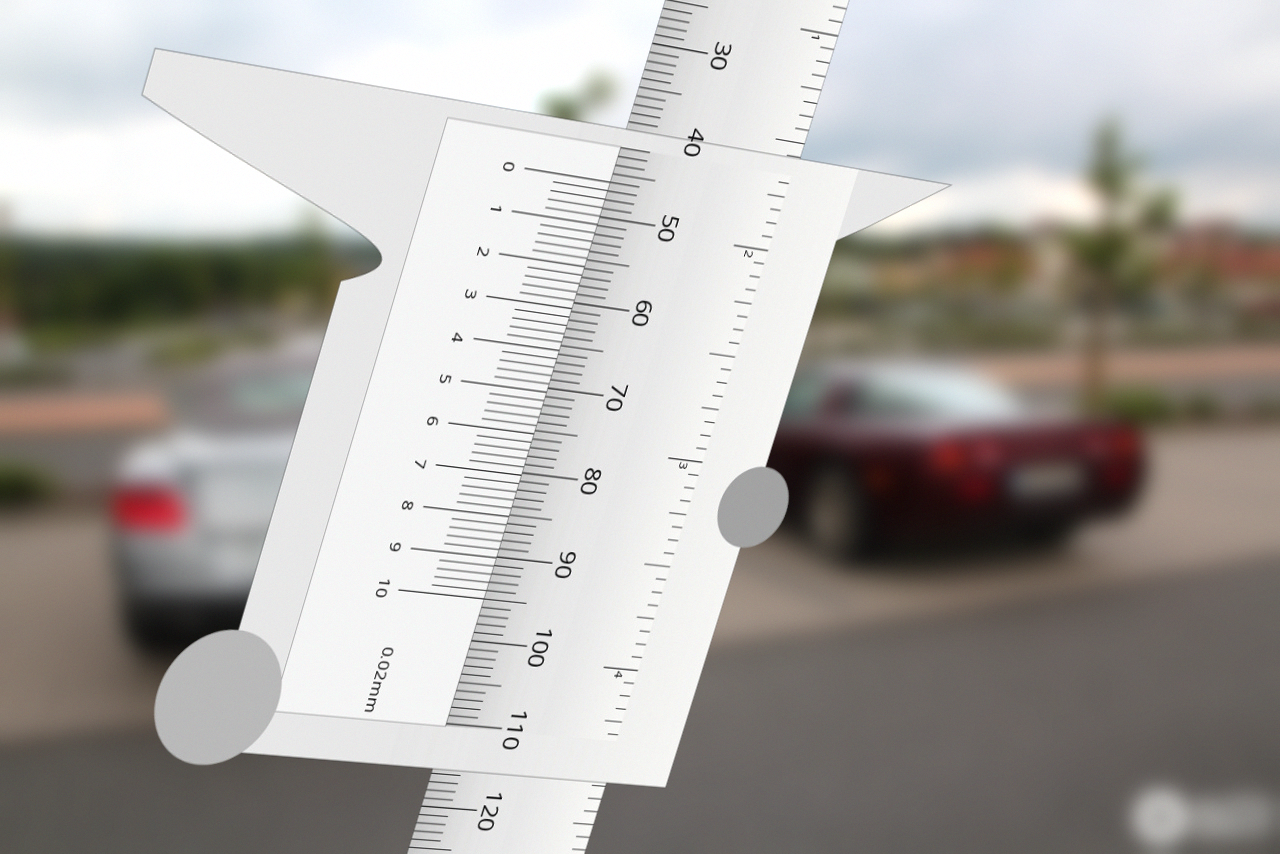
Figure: 46.0mm
